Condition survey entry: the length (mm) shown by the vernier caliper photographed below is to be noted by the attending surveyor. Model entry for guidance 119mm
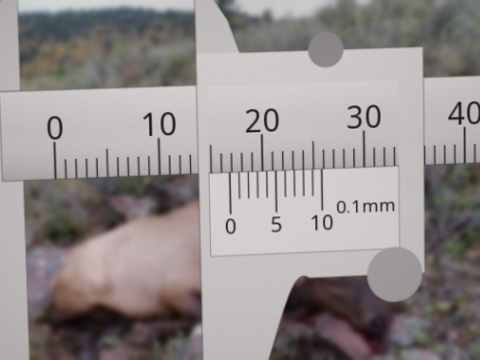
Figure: 16.8mm
